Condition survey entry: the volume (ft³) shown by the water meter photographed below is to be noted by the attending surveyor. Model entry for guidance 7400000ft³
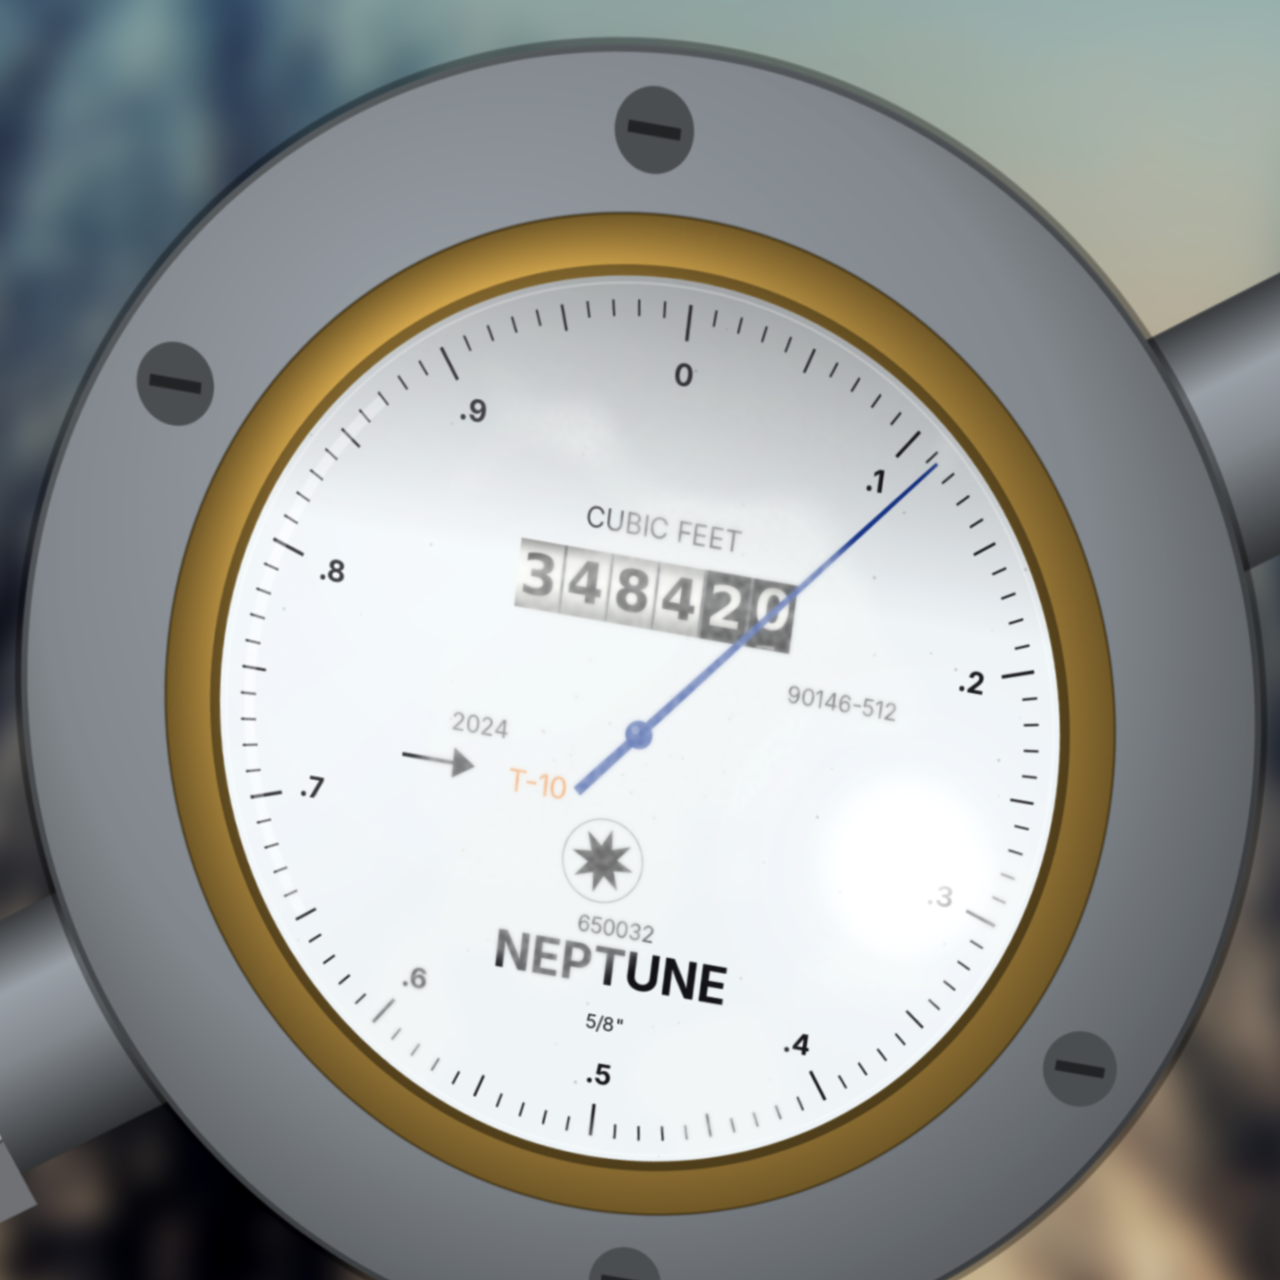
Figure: 348420.11ft³
